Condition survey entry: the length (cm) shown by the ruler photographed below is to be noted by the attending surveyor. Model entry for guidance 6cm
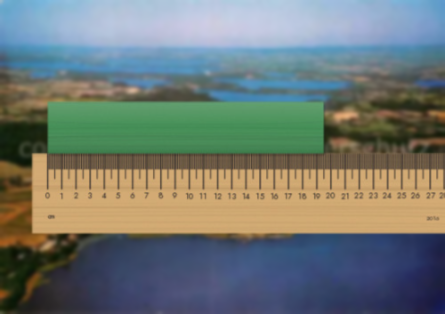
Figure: 19.5cm
